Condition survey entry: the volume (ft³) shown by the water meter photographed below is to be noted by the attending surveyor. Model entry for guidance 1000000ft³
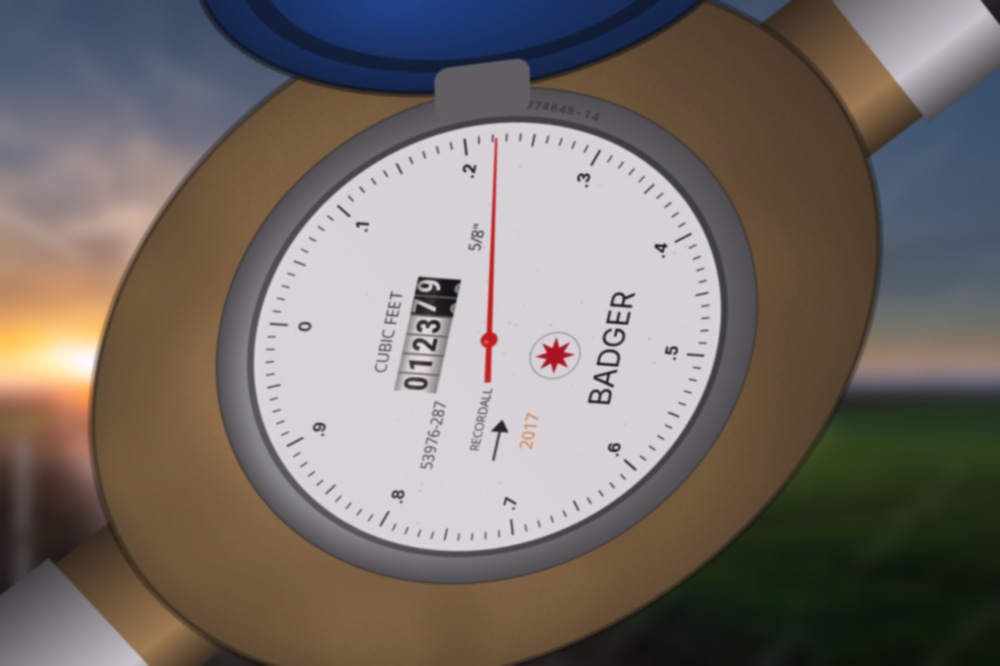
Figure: 12379.22ft³
